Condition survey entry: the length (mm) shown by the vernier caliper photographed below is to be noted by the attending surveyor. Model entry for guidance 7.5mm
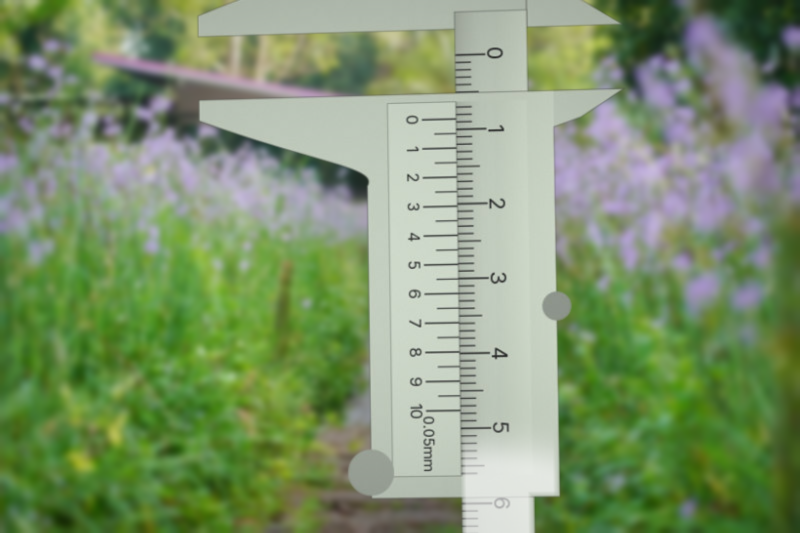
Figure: 8.6mm
